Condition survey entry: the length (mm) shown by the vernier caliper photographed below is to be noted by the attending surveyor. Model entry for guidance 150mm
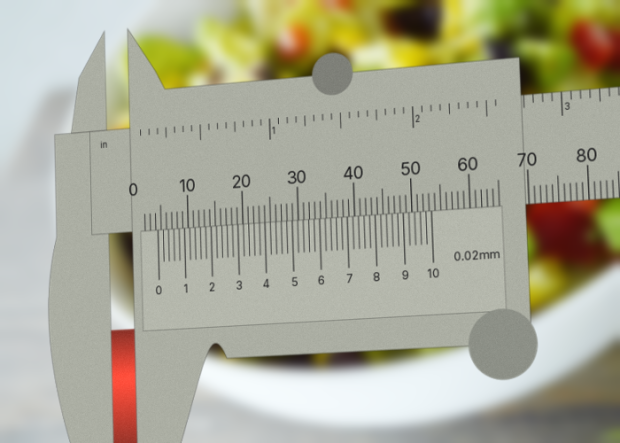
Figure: 4.4mm
